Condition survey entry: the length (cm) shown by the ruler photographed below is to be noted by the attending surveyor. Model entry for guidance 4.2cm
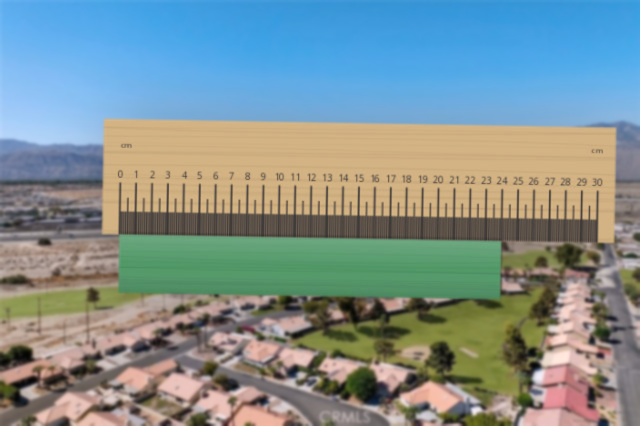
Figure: 24cm
